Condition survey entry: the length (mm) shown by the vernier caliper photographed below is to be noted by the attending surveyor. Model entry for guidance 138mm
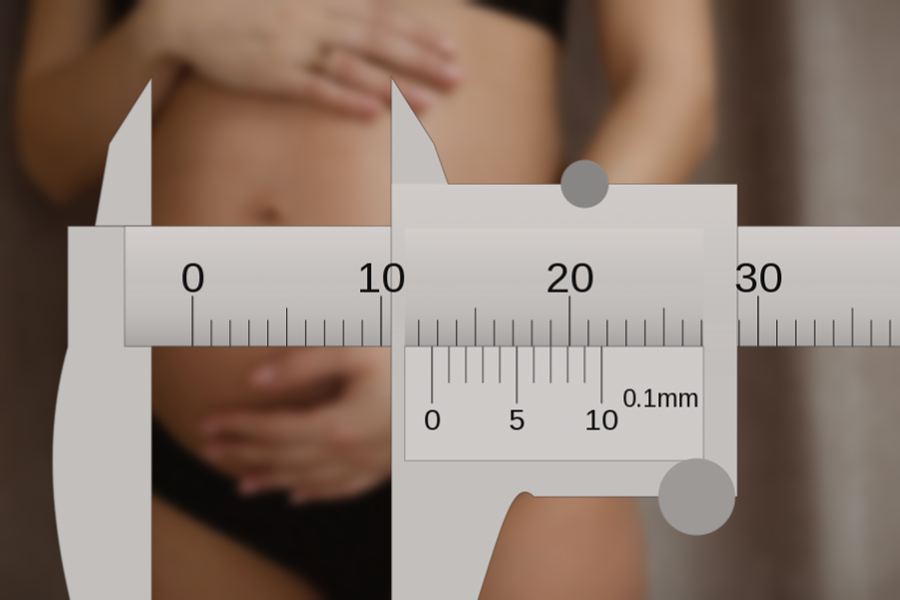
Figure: 12.7mm
